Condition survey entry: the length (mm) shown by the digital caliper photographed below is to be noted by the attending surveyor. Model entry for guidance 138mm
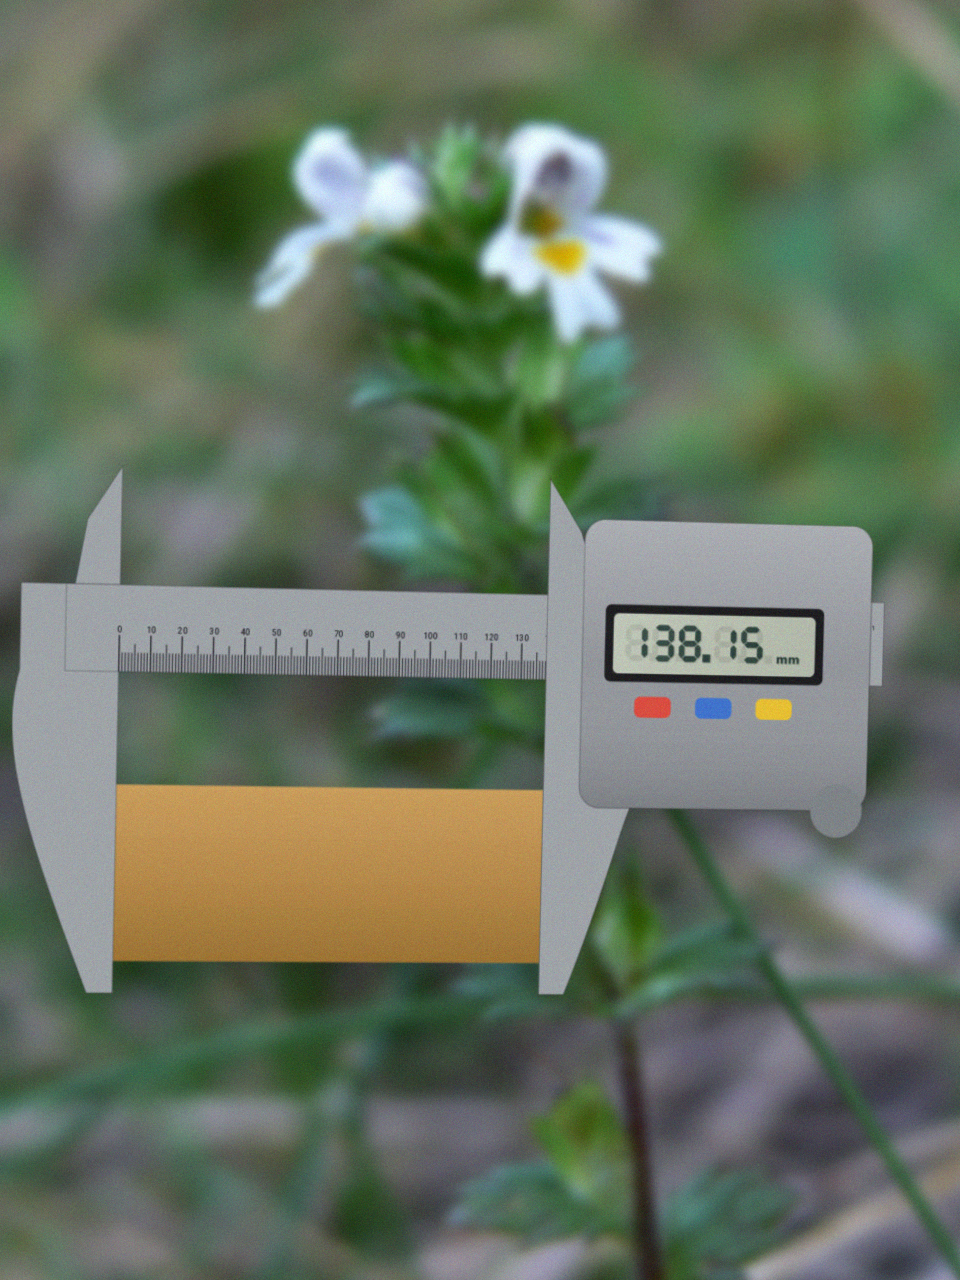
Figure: 138.15mm
